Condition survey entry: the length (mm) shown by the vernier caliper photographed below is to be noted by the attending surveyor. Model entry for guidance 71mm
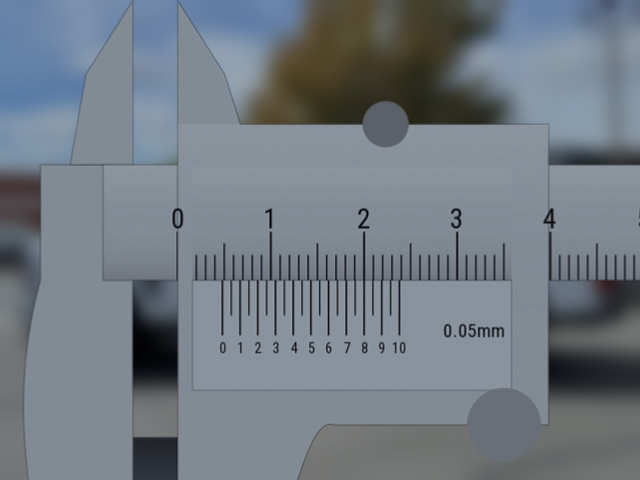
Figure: 4.8mm
